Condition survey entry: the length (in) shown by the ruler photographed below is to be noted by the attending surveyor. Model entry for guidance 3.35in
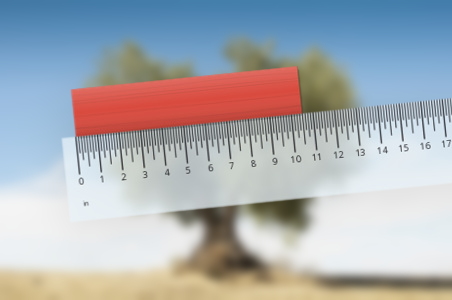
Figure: 10.5in
